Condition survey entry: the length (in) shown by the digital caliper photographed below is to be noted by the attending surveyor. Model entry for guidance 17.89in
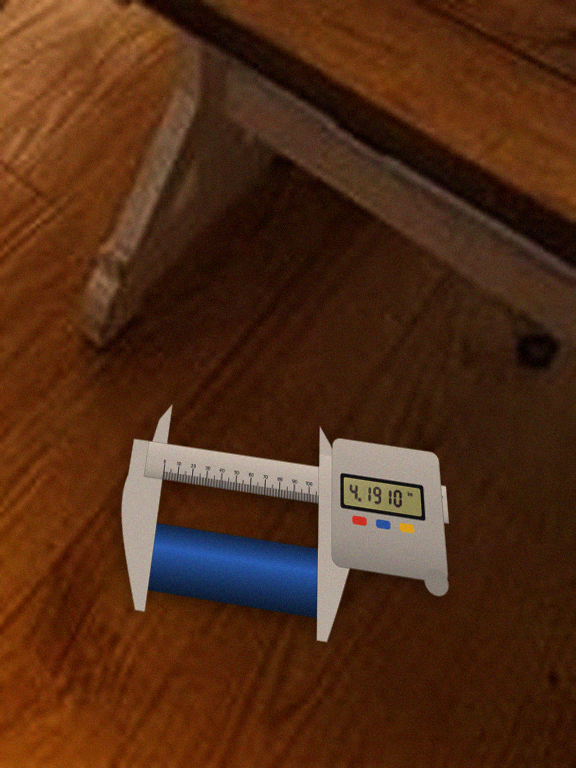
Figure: 4.1910in
